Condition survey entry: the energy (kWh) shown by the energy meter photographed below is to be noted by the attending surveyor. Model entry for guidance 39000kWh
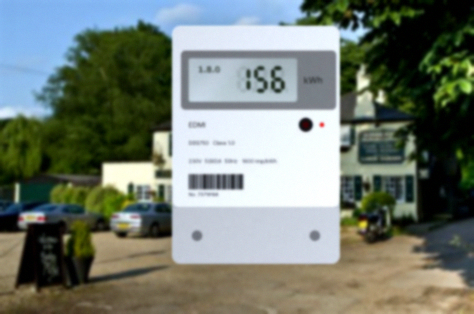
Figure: 156kWh
